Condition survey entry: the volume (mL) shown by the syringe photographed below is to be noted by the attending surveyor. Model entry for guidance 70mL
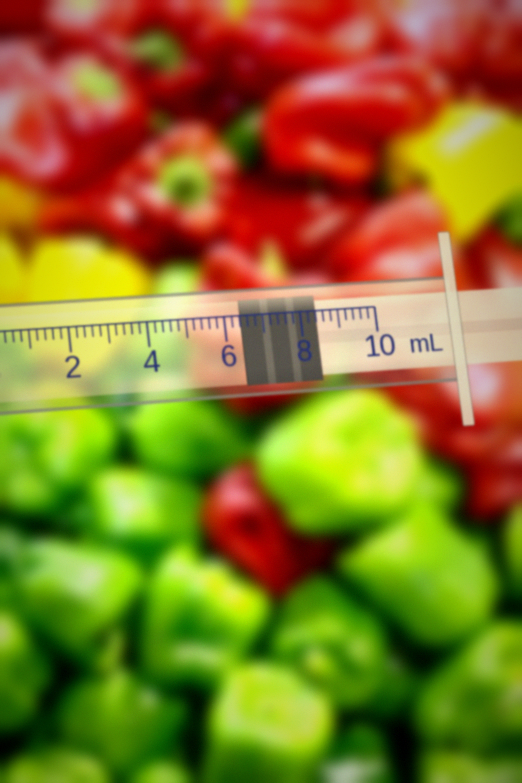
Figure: 6.4mL
